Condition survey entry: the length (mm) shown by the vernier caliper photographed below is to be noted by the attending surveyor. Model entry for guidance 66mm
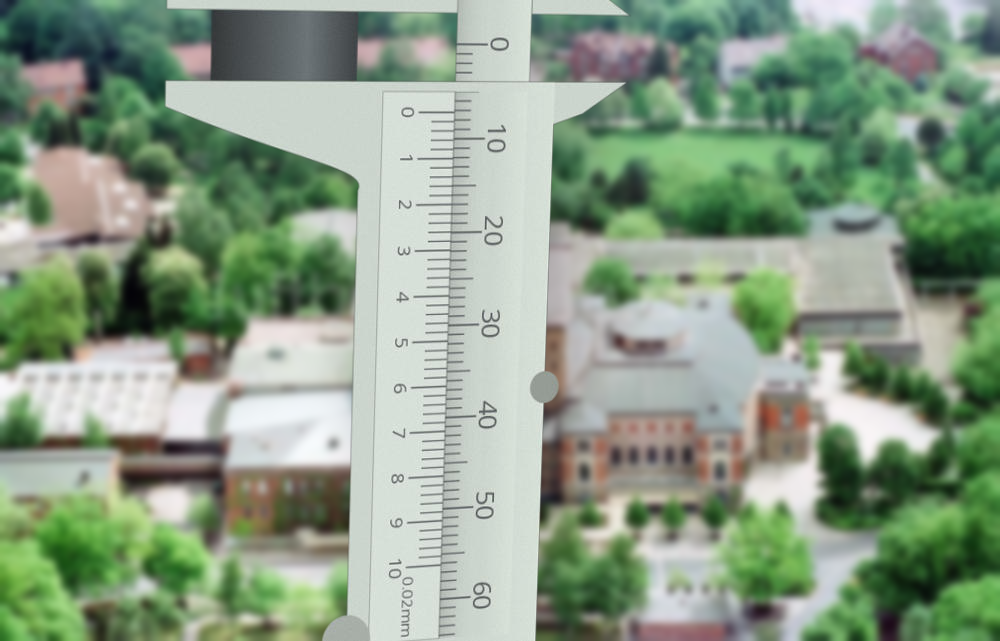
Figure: 7.2mm
